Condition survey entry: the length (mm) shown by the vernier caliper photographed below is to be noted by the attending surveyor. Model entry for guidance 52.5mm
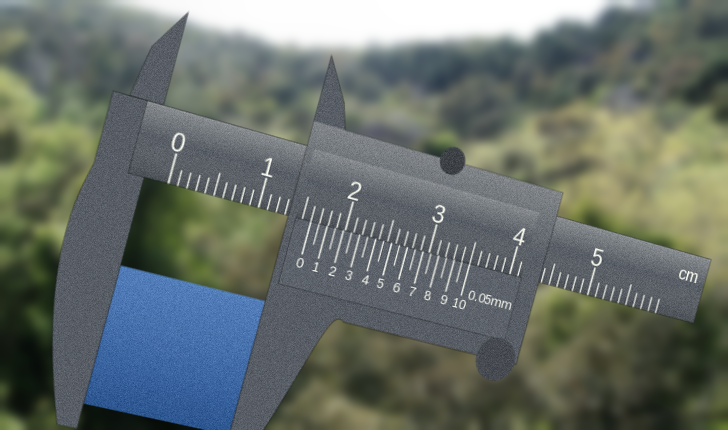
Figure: 16.0mm
